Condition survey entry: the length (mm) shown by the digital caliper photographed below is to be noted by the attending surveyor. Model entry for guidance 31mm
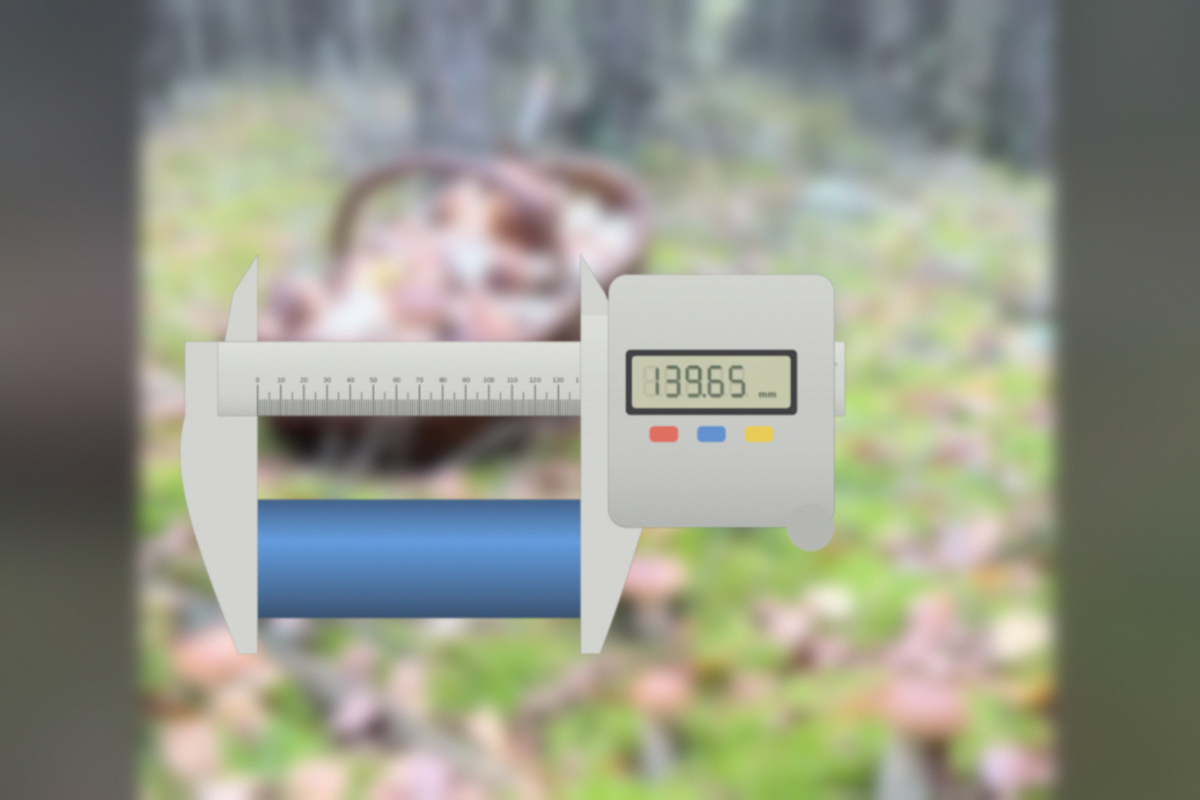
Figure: 139.65mm
